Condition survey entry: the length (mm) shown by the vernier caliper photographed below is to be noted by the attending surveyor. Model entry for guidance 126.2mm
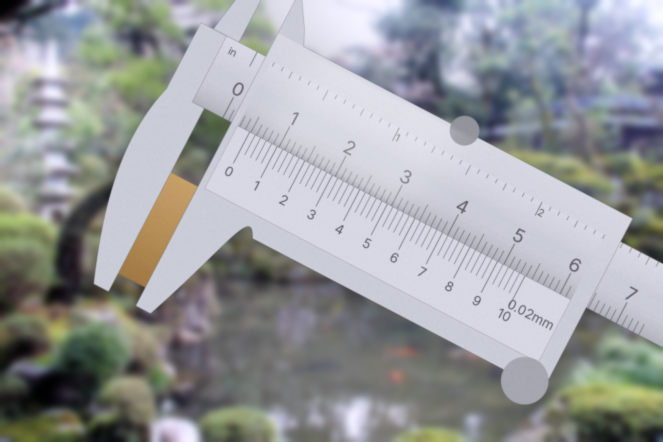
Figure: 4.8mm
